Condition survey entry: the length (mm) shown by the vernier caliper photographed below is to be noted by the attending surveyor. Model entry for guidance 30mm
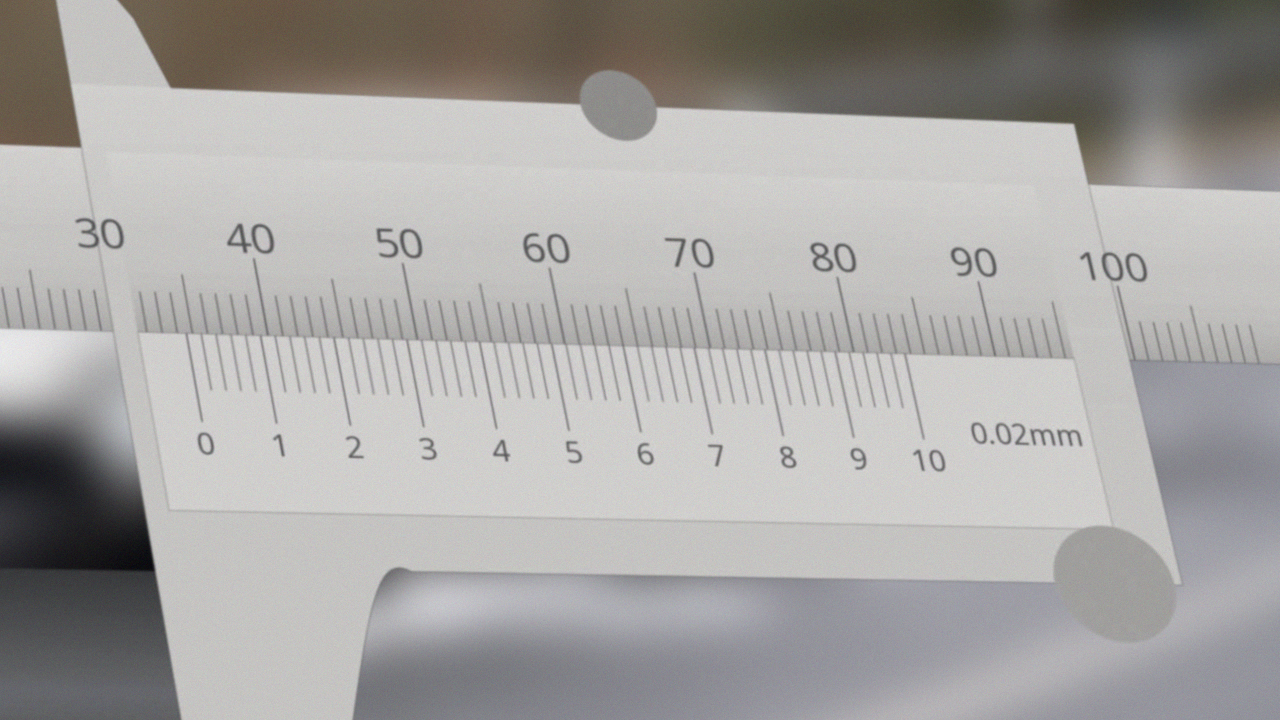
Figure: 34.6mm
